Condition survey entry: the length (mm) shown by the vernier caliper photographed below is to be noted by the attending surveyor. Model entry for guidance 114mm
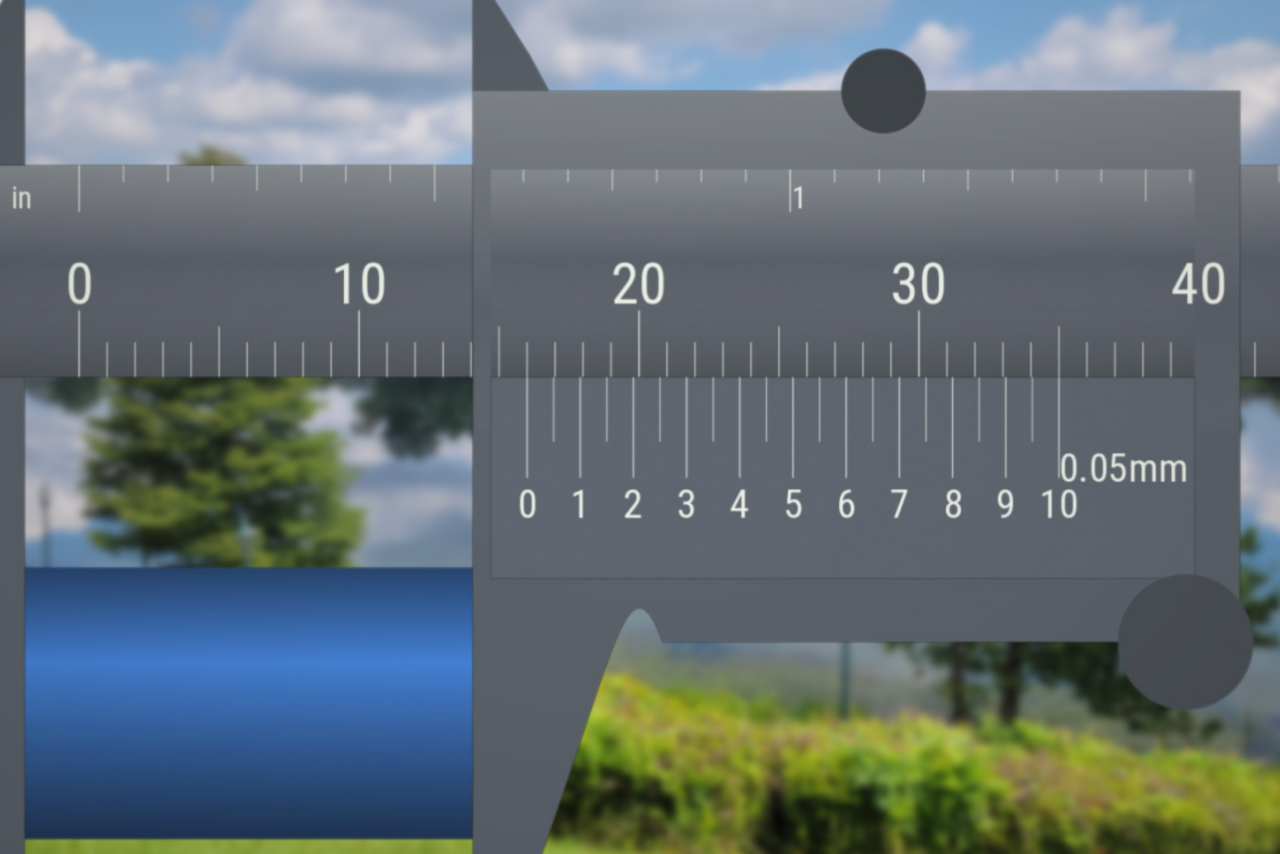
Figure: 16.00mm
